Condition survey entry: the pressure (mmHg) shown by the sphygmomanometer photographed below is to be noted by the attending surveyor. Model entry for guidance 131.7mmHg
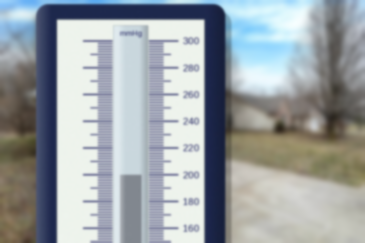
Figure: 200mmHg
